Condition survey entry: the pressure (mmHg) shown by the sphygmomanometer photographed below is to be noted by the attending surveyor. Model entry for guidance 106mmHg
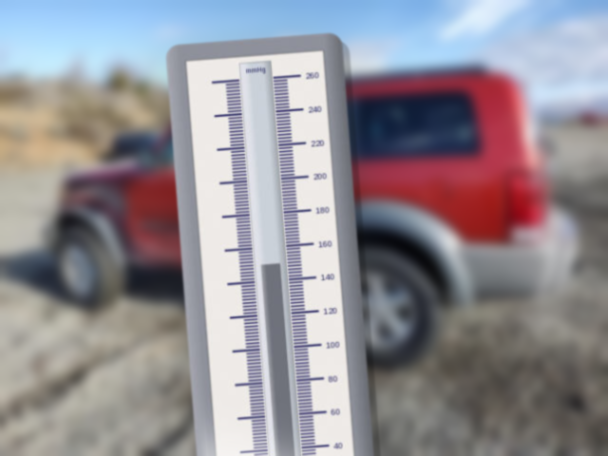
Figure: 150mmHg
